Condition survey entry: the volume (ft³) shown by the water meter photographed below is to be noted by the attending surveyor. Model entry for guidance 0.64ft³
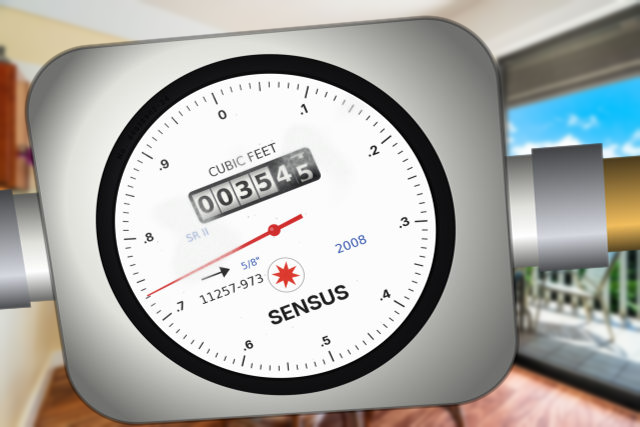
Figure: 3544.73ft³
